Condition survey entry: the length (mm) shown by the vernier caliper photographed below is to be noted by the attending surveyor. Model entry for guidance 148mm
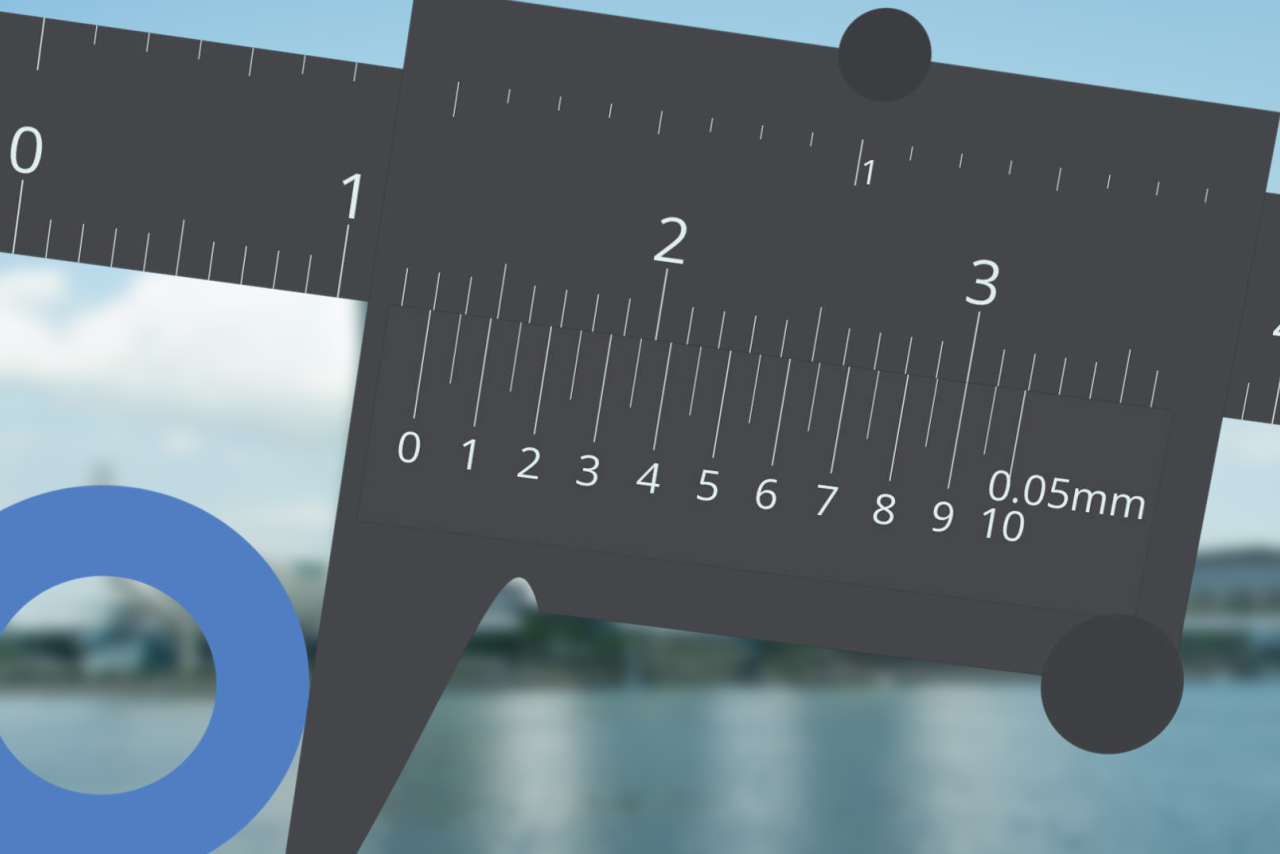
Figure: 12.90mm
